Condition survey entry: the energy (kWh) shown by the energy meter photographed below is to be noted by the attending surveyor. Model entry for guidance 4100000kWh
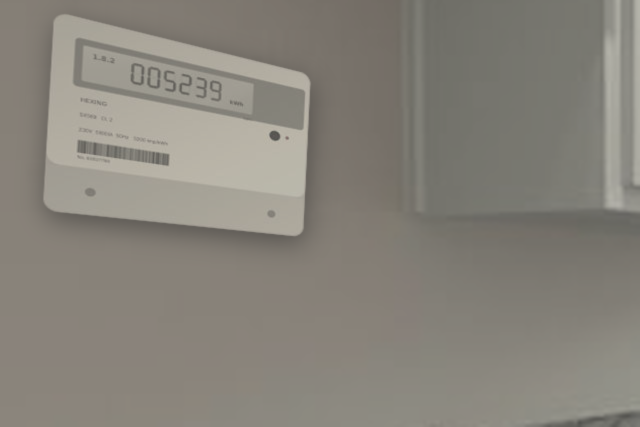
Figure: 5239kWh
